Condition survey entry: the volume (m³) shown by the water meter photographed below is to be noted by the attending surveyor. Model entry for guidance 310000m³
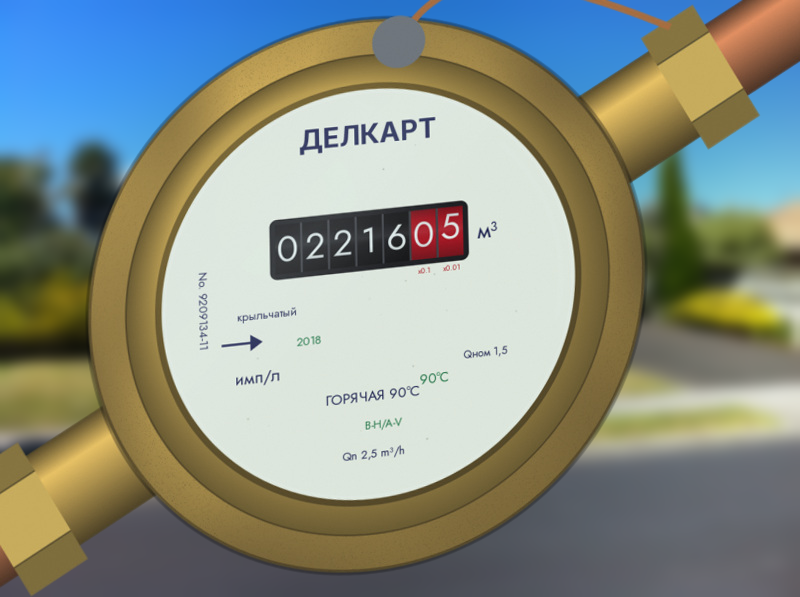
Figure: 2216.05m³
